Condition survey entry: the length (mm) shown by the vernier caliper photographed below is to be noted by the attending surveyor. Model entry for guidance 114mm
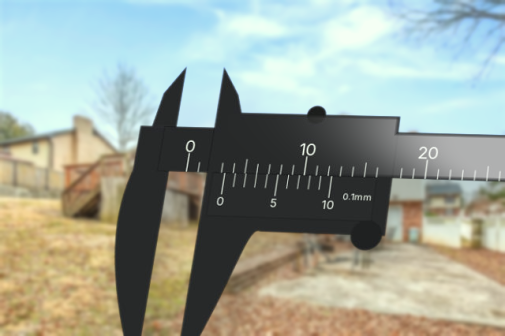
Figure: 3.3mm
